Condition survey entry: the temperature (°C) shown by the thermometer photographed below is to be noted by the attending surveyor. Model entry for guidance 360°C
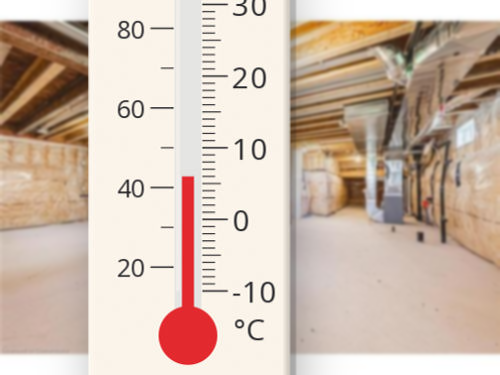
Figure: 6°C
